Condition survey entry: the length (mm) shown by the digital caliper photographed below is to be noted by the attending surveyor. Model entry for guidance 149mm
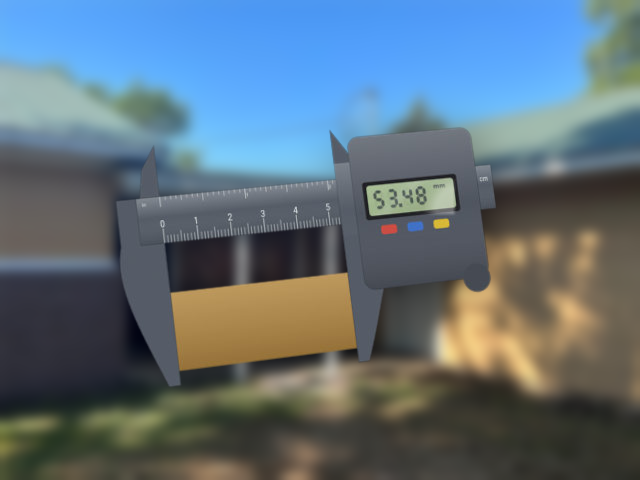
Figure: 53.48mm
